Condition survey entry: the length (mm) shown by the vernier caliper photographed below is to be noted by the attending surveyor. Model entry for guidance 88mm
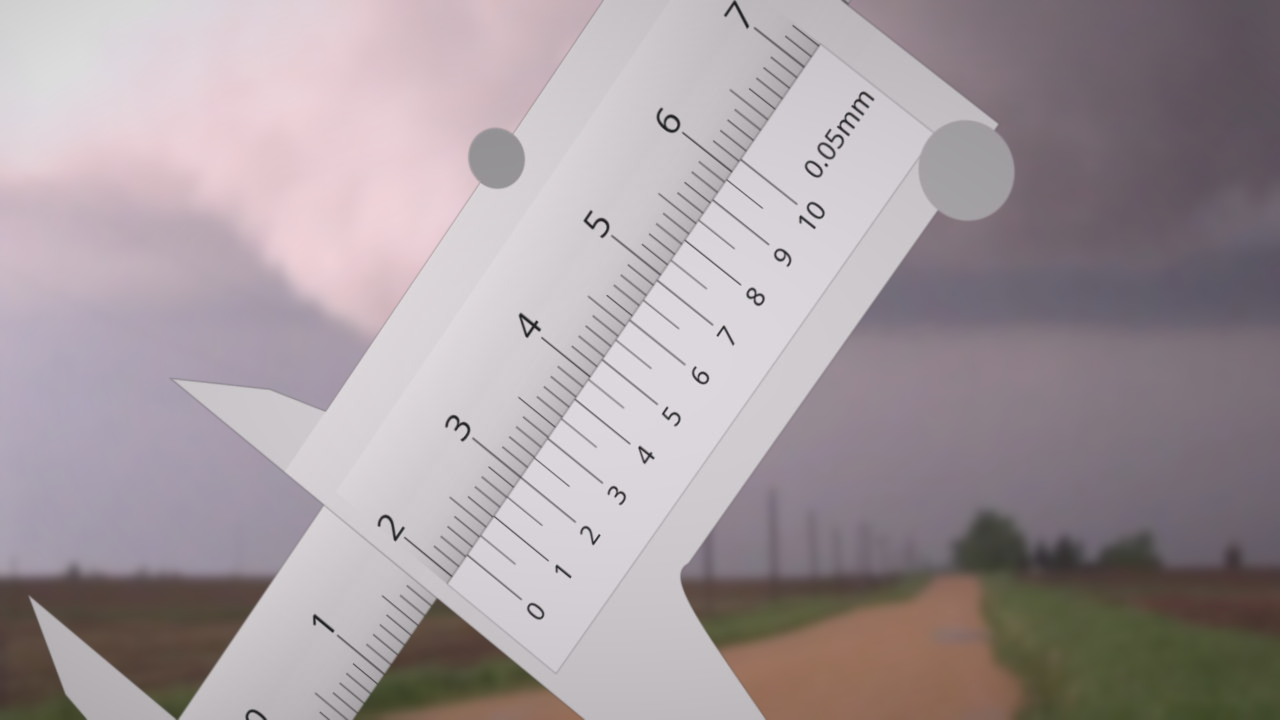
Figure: 22.2mm
